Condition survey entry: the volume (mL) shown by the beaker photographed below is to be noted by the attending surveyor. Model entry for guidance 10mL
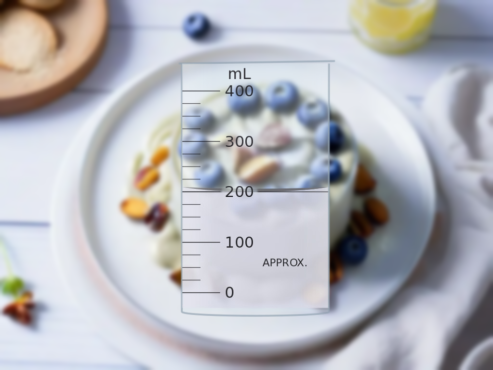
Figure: 200mL
